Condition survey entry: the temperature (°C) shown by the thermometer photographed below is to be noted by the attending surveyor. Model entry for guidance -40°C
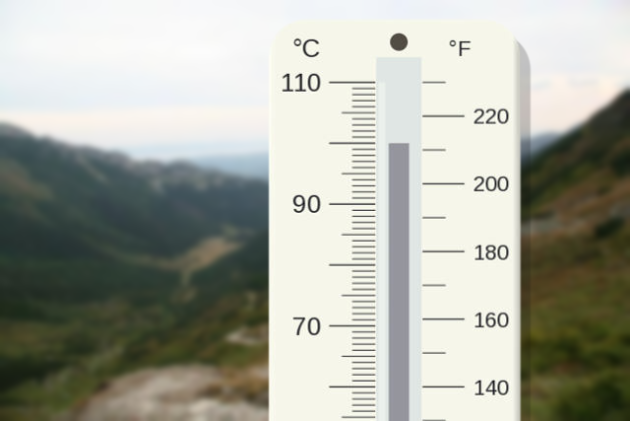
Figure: 100°C
